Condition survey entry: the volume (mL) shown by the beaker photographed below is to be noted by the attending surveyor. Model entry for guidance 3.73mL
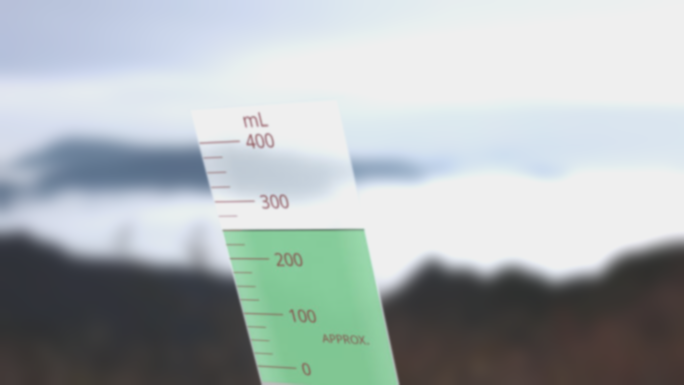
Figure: 250mL
